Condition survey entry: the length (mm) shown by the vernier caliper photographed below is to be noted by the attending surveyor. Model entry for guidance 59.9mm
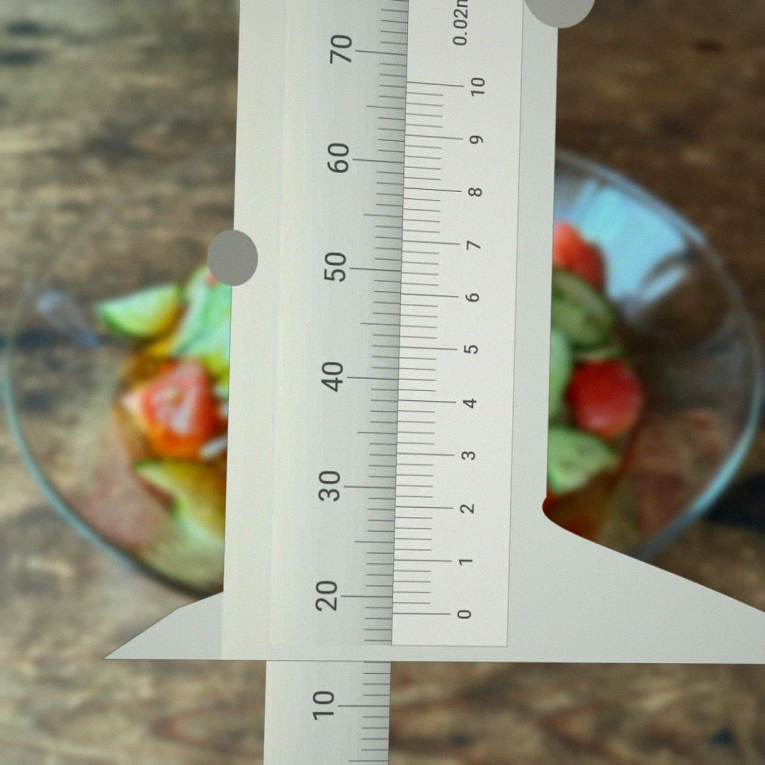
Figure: 18.5mm
